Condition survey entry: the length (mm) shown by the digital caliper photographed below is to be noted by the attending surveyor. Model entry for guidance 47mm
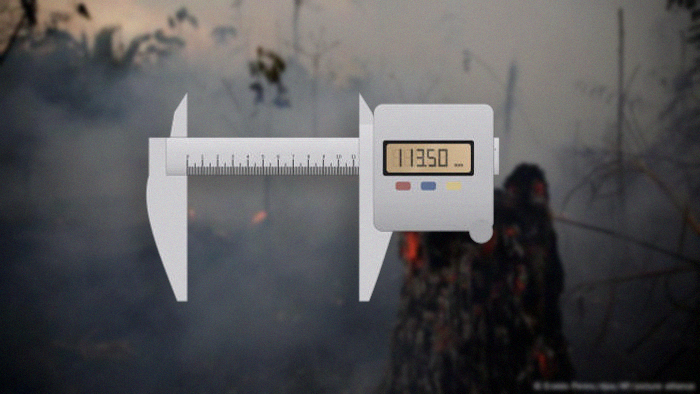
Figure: 113.50mm
